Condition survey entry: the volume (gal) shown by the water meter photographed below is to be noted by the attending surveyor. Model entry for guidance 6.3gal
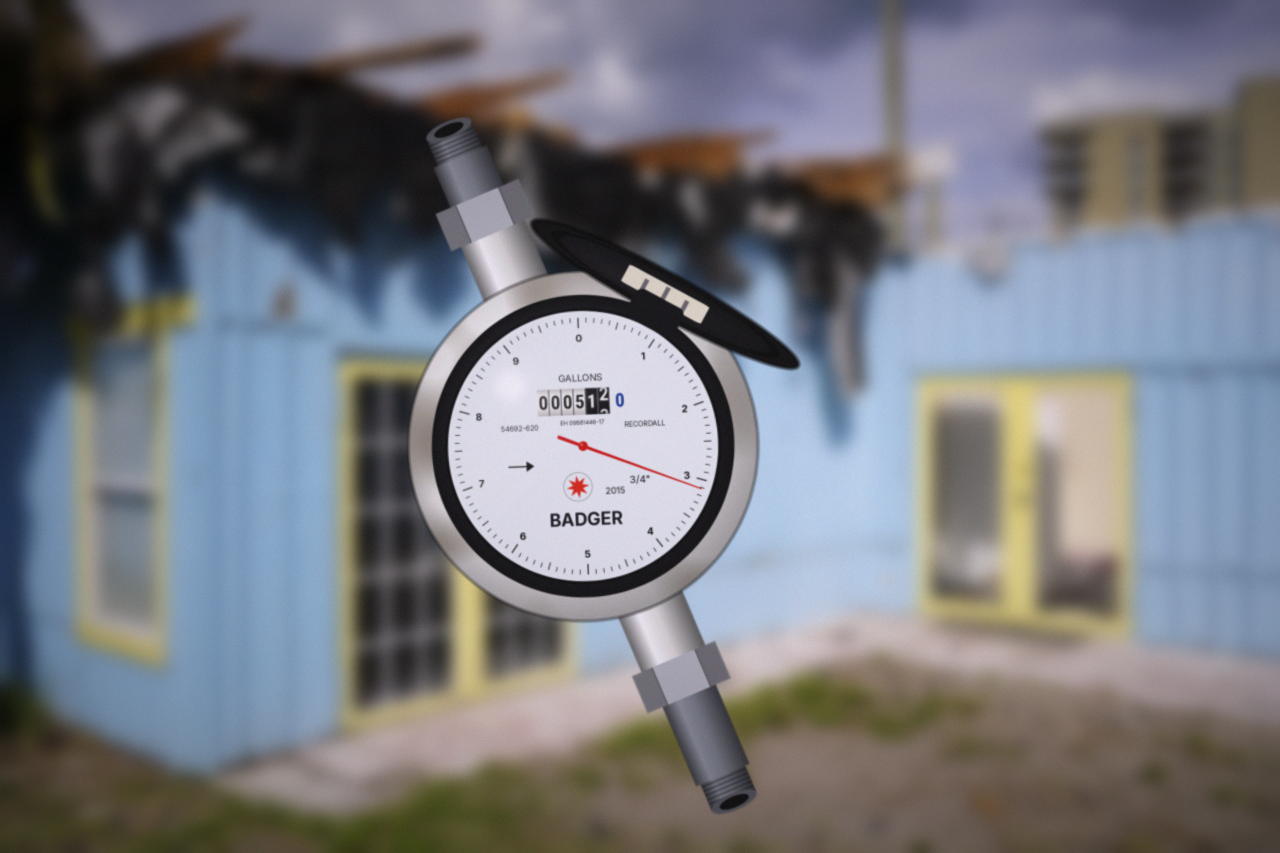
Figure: 5123.1gal
